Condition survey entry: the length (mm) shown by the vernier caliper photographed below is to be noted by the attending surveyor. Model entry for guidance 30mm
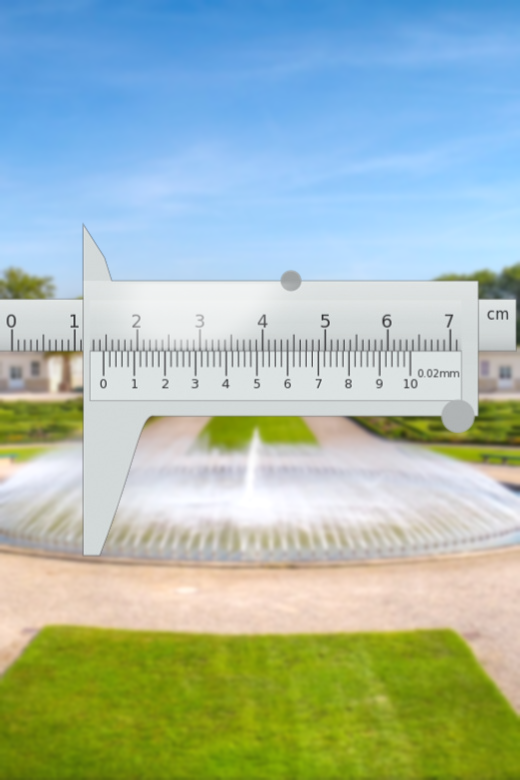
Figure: 14.6mm
